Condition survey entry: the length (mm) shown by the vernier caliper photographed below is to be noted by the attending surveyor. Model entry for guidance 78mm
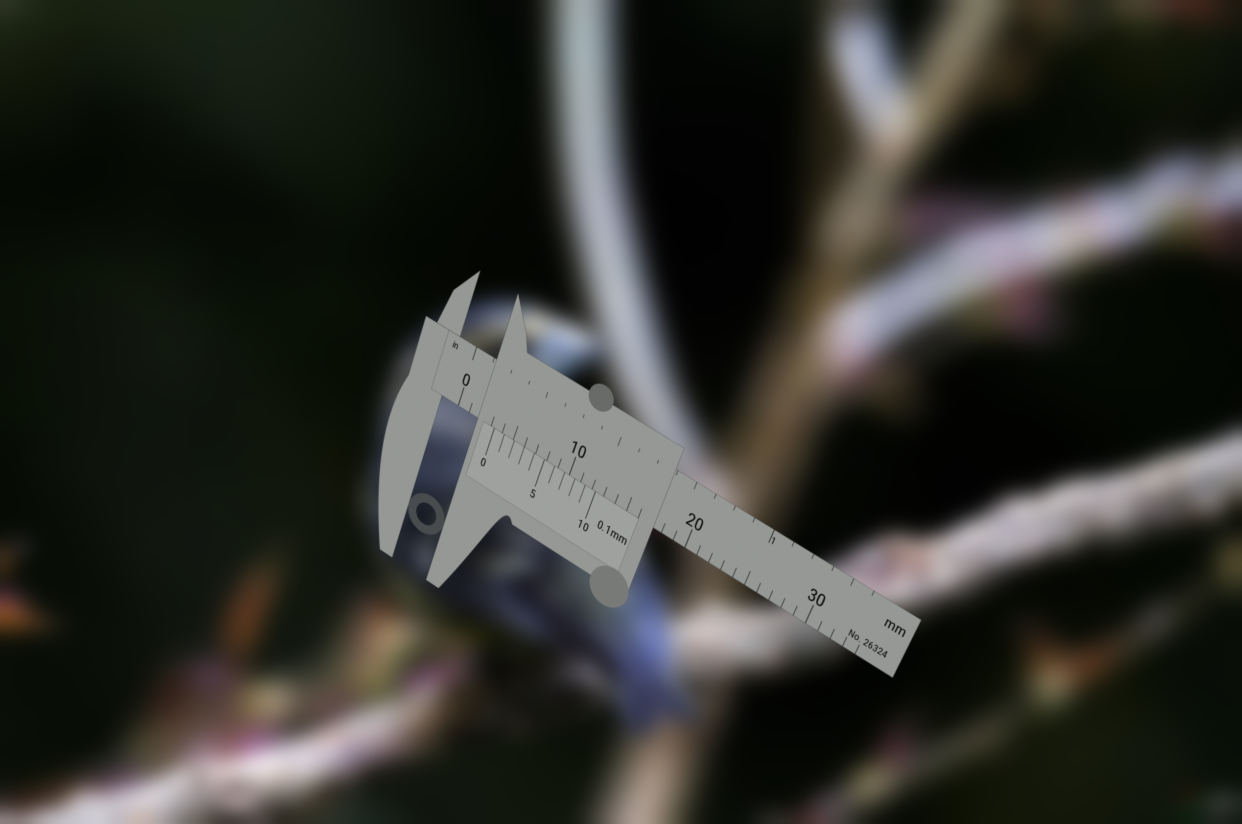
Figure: 3.3mm
